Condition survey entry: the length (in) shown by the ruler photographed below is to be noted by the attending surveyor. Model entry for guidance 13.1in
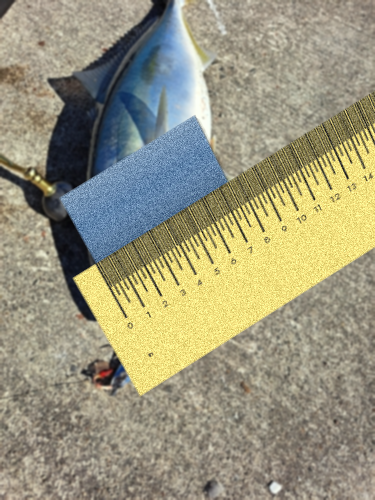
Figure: 7.5in
